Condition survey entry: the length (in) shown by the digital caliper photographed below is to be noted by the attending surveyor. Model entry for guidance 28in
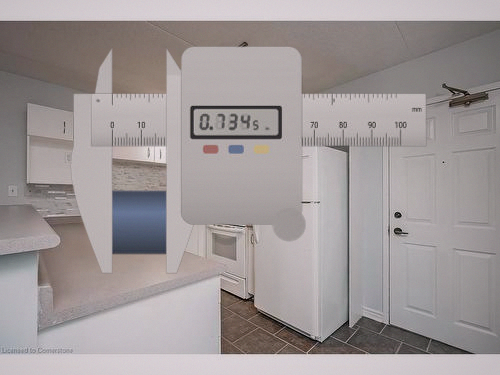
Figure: 0.7345in
